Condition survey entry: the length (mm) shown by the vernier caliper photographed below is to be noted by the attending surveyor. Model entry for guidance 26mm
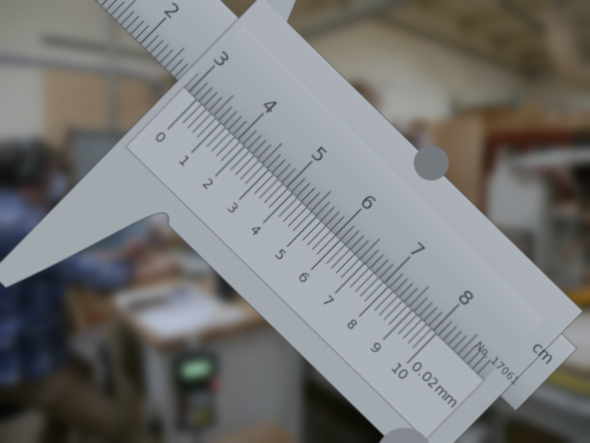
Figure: 31.6mm
